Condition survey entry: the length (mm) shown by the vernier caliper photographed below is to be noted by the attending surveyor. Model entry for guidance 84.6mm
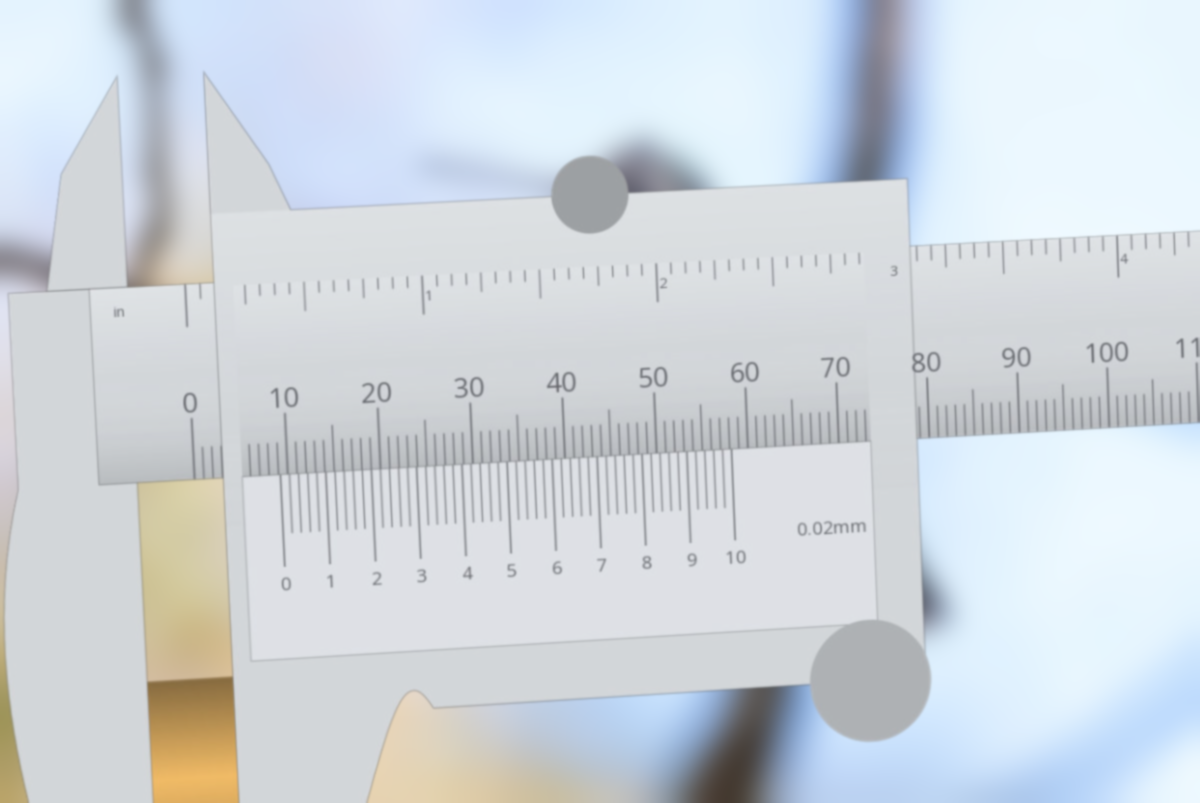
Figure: 9.2mm
